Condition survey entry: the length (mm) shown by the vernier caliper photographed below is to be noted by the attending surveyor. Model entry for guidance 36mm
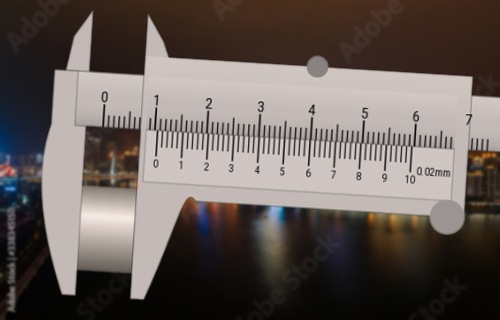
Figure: 10.5mm
